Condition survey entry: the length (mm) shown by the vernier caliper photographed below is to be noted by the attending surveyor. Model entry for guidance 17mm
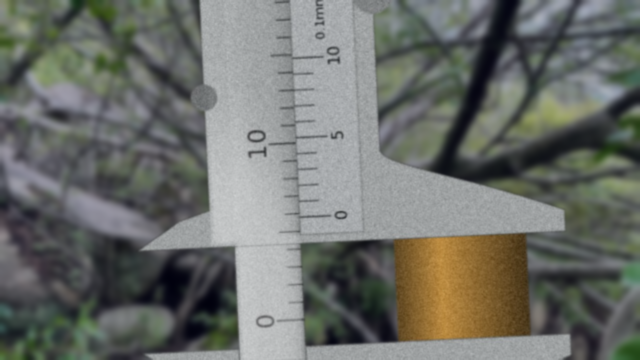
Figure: 5.8mm
